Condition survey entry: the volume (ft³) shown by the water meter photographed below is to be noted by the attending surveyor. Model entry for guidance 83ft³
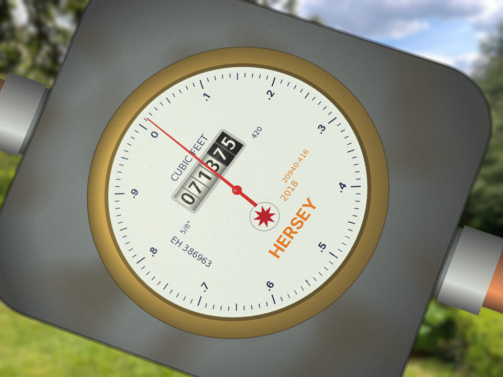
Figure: 71375.01ft³
